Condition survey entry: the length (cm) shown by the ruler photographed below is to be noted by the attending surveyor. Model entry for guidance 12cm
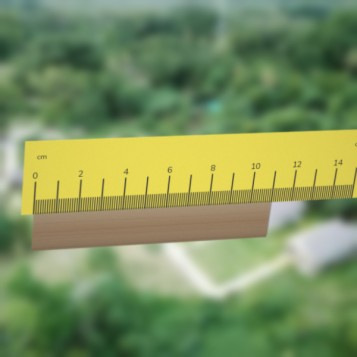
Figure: 11cm
